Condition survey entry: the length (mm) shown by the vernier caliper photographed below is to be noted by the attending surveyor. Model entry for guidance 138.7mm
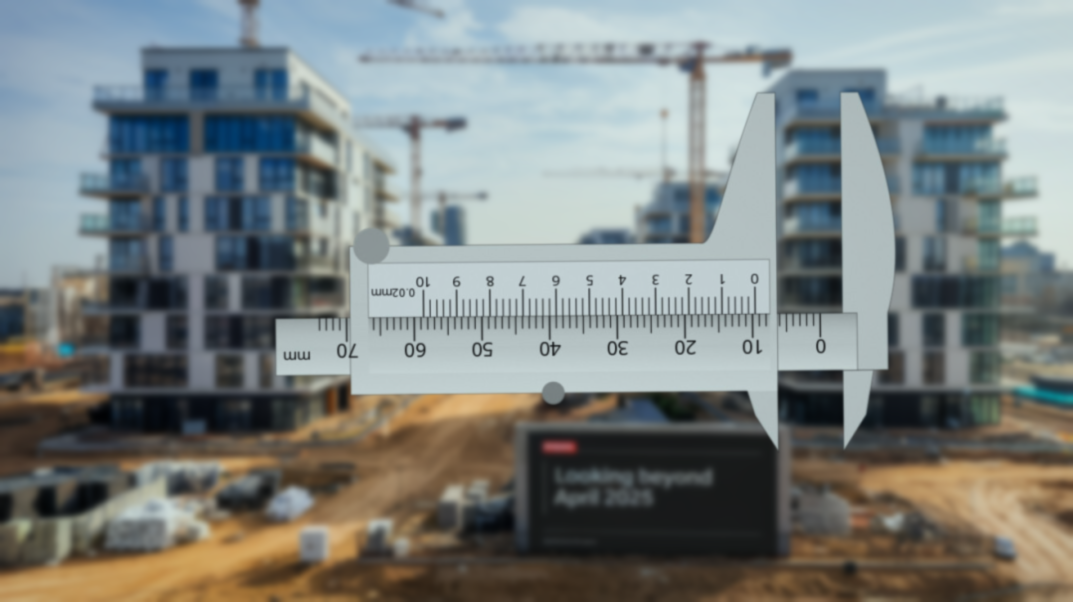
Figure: 9.6mm
